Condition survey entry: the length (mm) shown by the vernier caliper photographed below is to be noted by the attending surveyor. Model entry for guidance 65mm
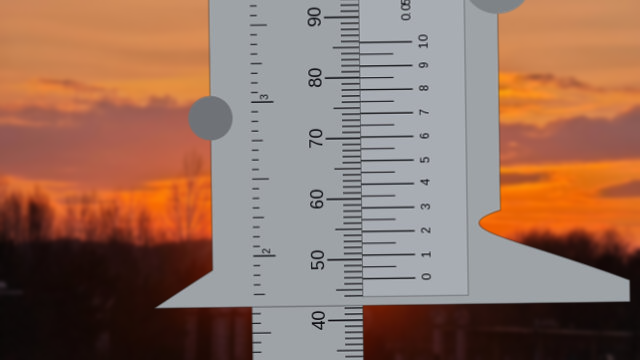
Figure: 46.8mm
